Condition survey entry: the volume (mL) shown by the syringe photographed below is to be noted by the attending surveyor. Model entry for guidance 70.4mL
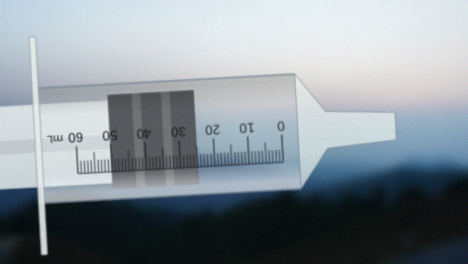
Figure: 25mL
